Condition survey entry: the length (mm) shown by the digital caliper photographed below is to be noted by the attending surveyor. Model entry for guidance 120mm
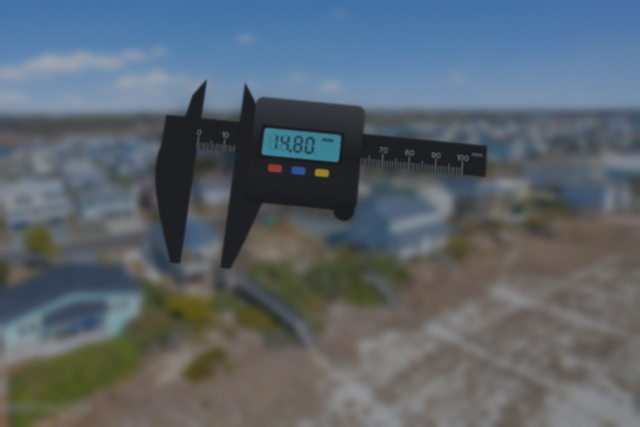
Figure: 14.80mm
